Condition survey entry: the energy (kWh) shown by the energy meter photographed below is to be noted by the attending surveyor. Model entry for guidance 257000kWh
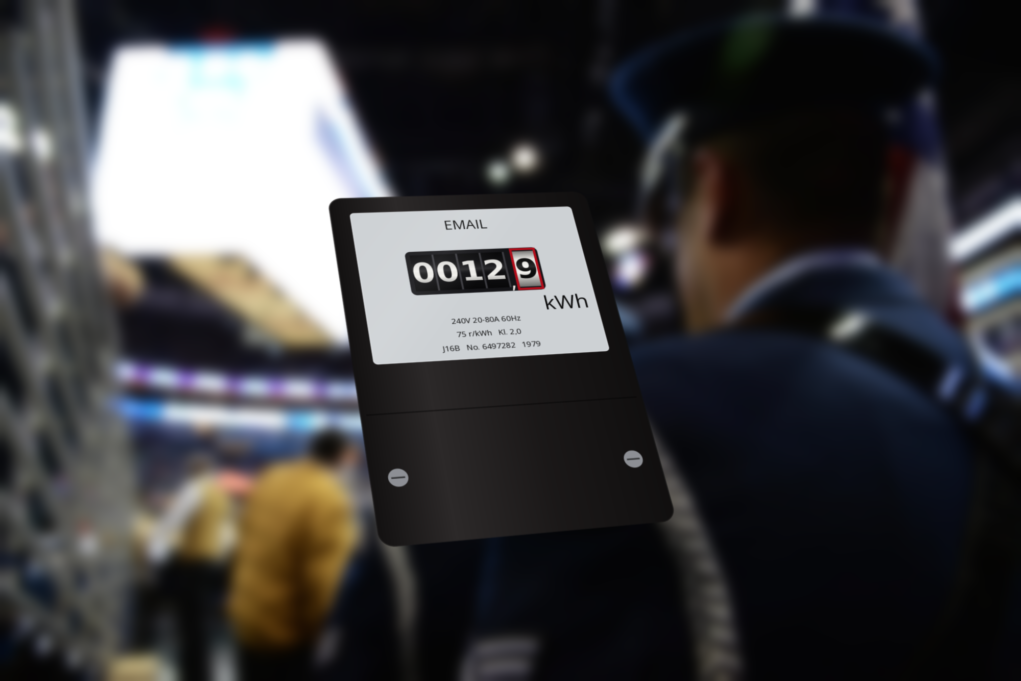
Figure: 12.9kWh
